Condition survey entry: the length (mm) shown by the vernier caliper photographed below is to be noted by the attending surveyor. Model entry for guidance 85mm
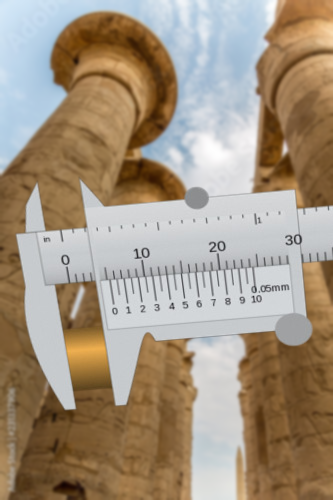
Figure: 5.4mm
